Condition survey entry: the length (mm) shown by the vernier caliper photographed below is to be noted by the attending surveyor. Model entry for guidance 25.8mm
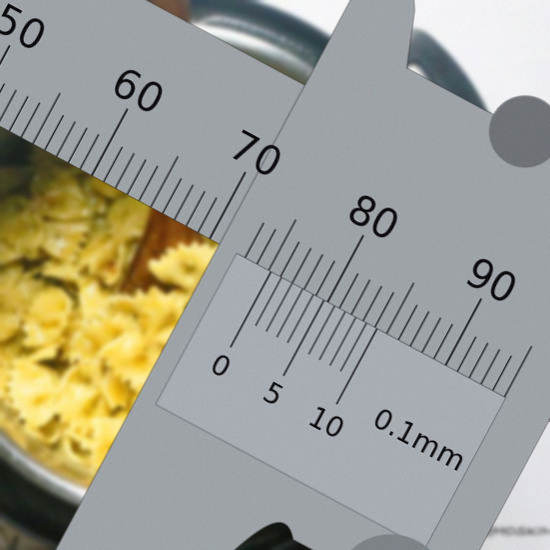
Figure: 75.2mm
